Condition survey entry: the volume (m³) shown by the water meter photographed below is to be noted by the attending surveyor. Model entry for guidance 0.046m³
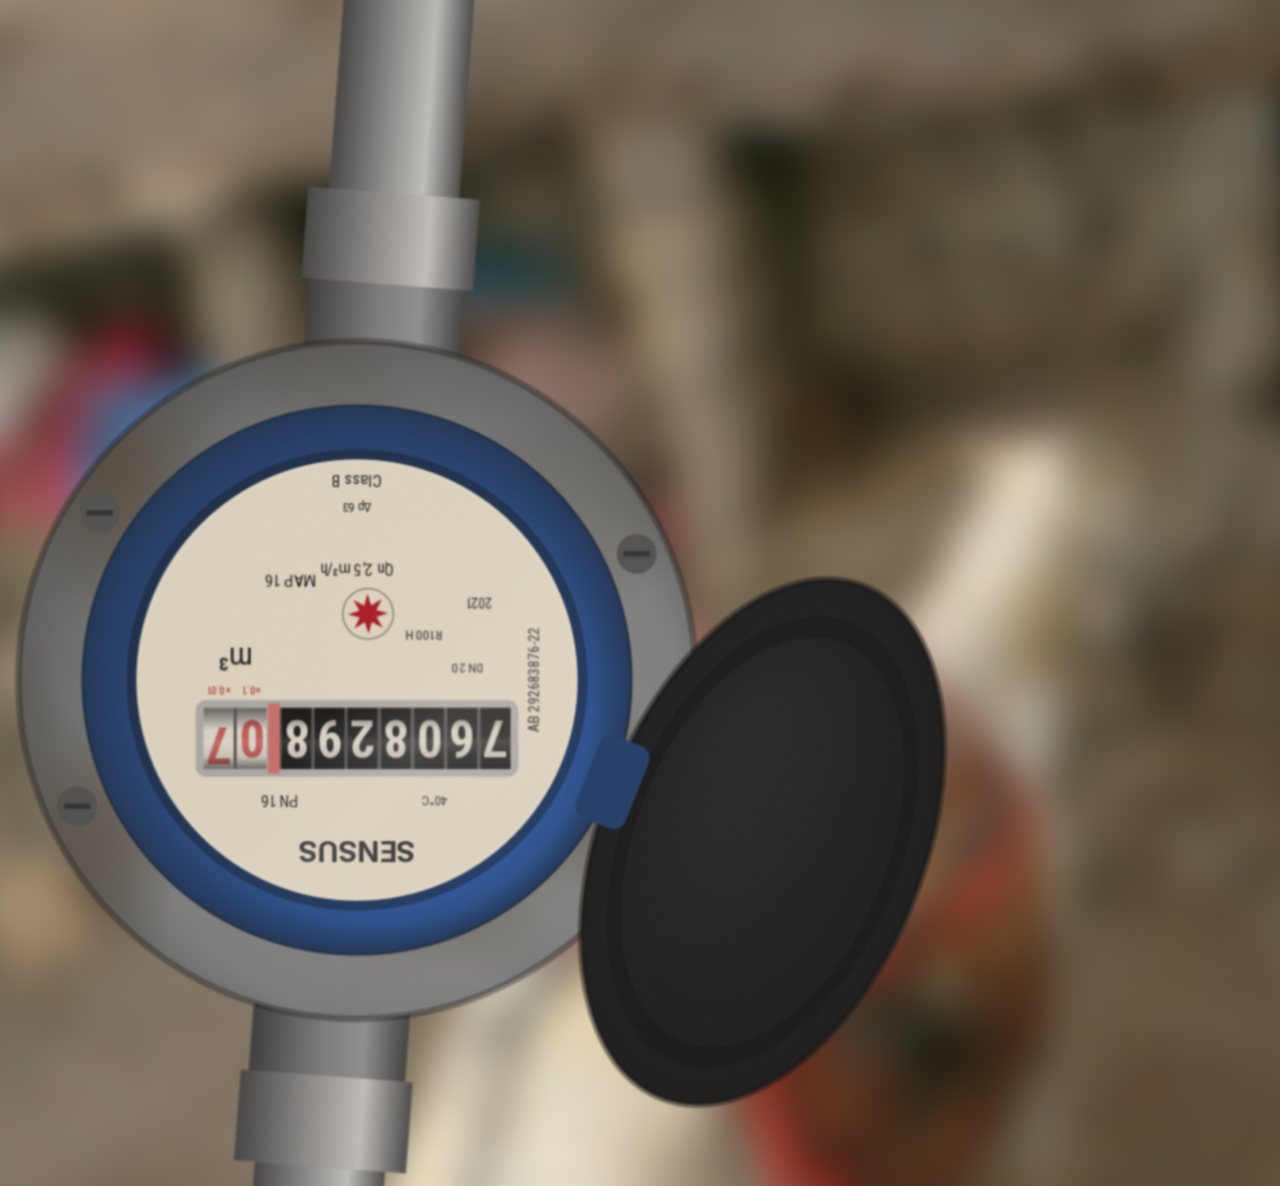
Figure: 7608298.07m³
